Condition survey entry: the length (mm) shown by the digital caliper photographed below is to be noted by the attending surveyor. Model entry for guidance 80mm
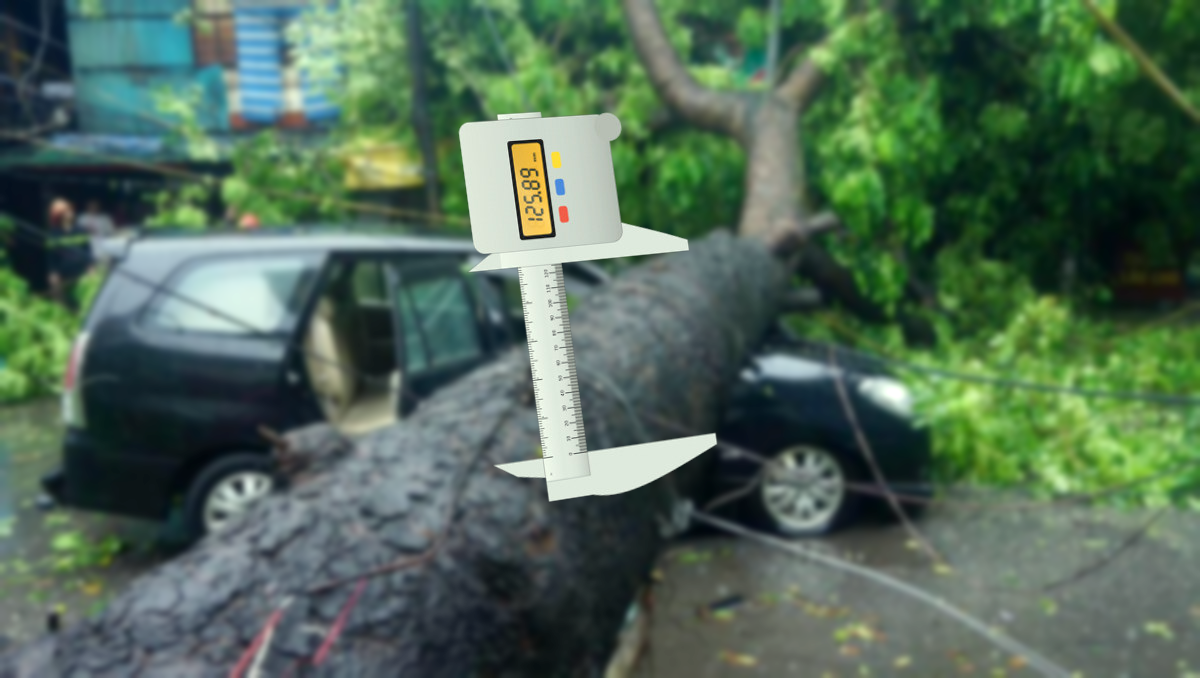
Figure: 125.89mm
